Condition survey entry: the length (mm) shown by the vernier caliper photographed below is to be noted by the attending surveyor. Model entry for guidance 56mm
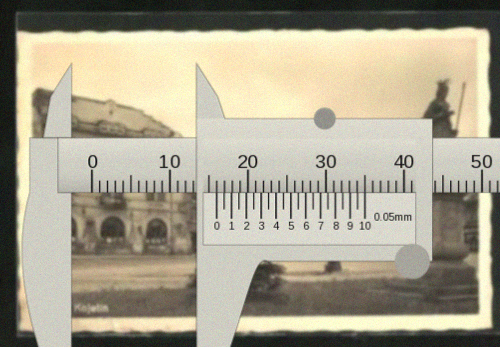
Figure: 16.0mm
